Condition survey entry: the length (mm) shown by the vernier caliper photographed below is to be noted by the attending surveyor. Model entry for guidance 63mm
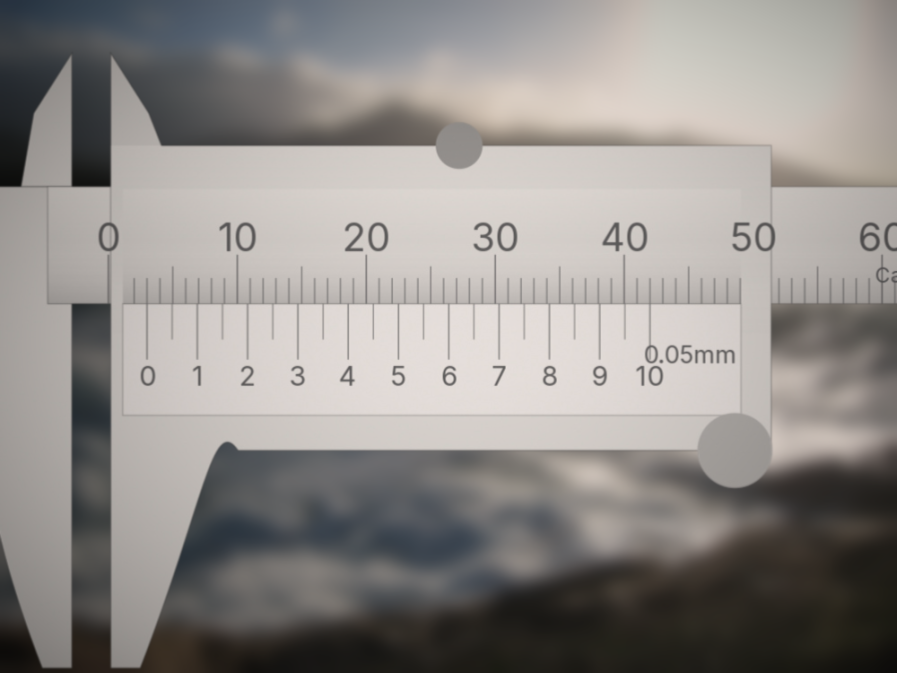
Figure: 3.0mm
